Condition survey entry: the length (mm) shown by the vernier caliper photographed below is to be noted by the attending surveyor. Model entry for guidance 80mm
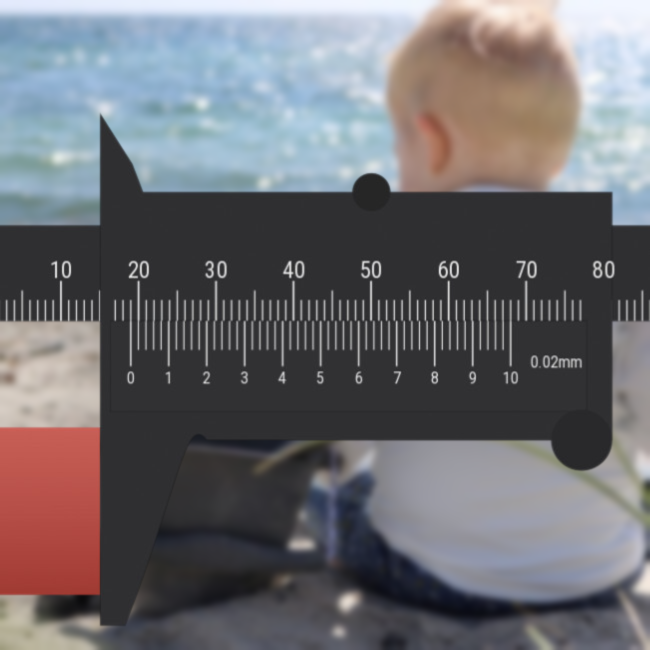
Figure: 19.0mm
